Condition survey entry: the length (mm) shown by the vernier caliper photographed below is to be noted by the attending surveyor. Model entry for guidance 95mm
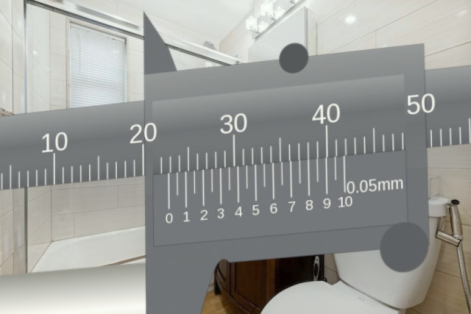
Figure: 22.8mm
